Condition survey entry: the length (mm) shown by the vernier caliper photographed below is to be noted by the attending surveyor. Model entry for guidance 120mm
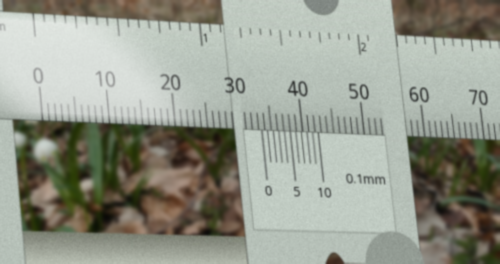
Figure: 33.5mm
